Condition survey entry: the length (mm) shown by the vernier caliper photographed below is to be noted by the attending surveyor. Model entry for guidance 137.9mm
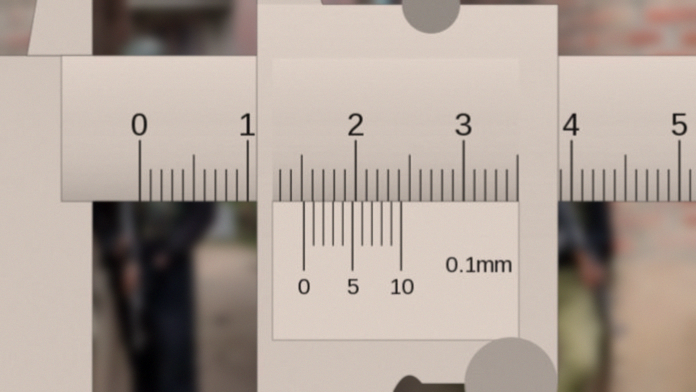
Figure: 15.2mm
